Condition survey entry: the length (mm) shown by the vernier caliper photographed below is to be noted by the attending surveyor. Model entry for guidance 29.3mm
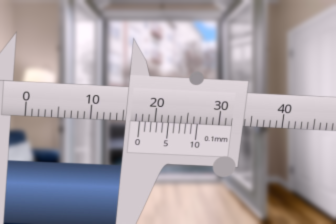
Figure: 17.6mm
